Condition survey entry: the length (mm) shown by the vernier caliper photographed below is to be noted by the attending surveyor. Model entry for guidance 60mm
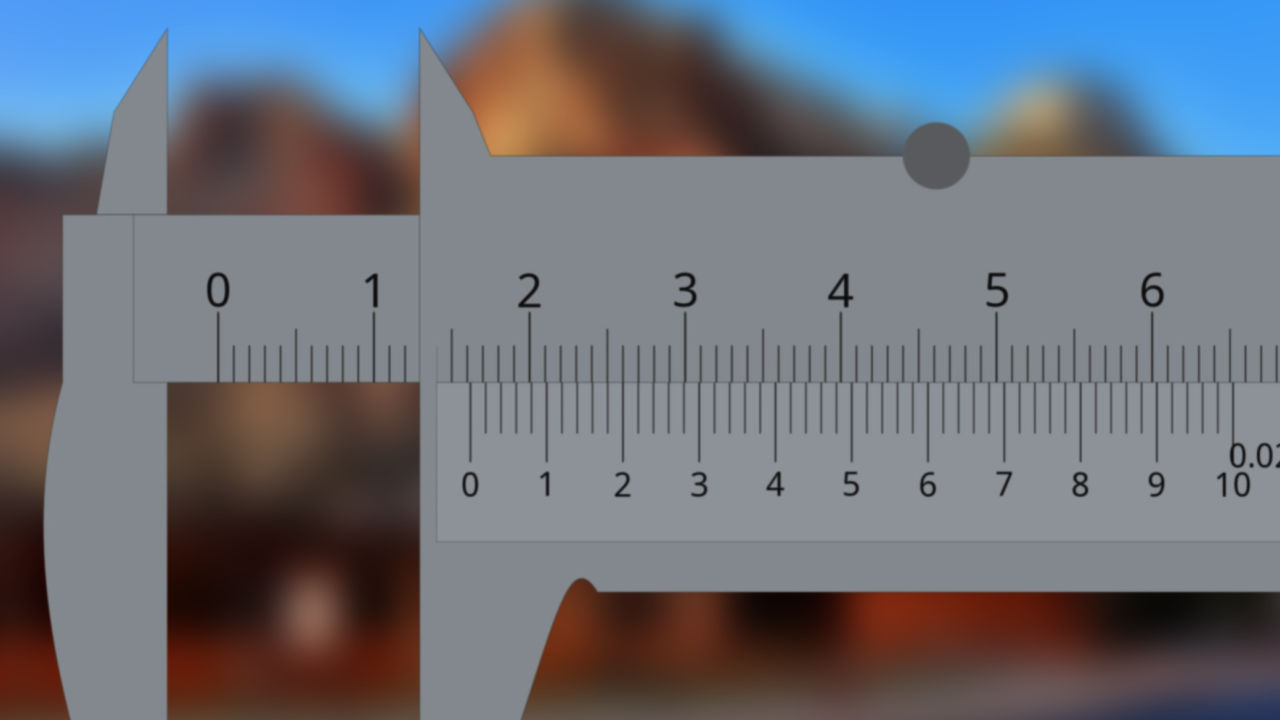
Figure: 16.2mm
